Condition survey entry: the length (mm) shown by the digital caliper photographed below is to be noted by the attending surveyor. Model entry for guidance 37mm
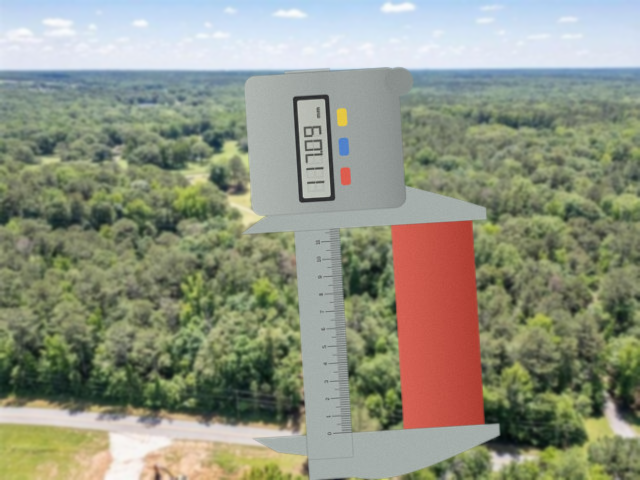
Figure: 117.09mm
